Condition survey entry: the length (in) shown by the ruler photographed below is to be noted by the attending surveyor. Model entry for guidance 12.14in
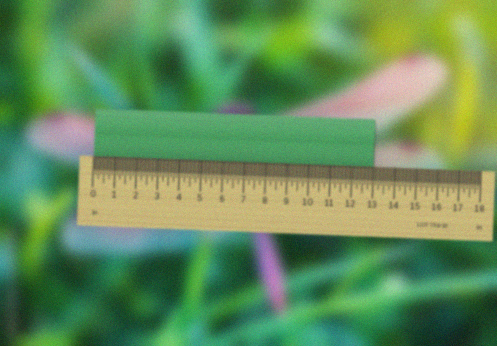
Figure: 13in
